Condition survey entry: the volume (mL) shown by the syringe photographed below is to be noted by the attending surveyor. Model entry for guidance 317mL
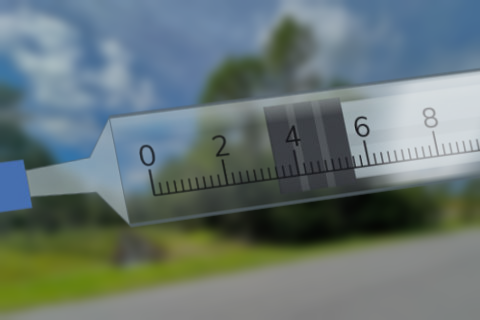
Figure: 3.4mL
